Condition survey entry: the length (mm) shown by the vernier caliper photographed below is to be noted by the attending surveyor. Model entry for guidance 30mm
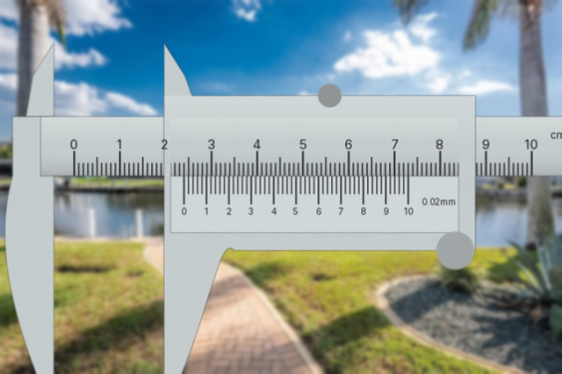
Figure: 24.0mm
